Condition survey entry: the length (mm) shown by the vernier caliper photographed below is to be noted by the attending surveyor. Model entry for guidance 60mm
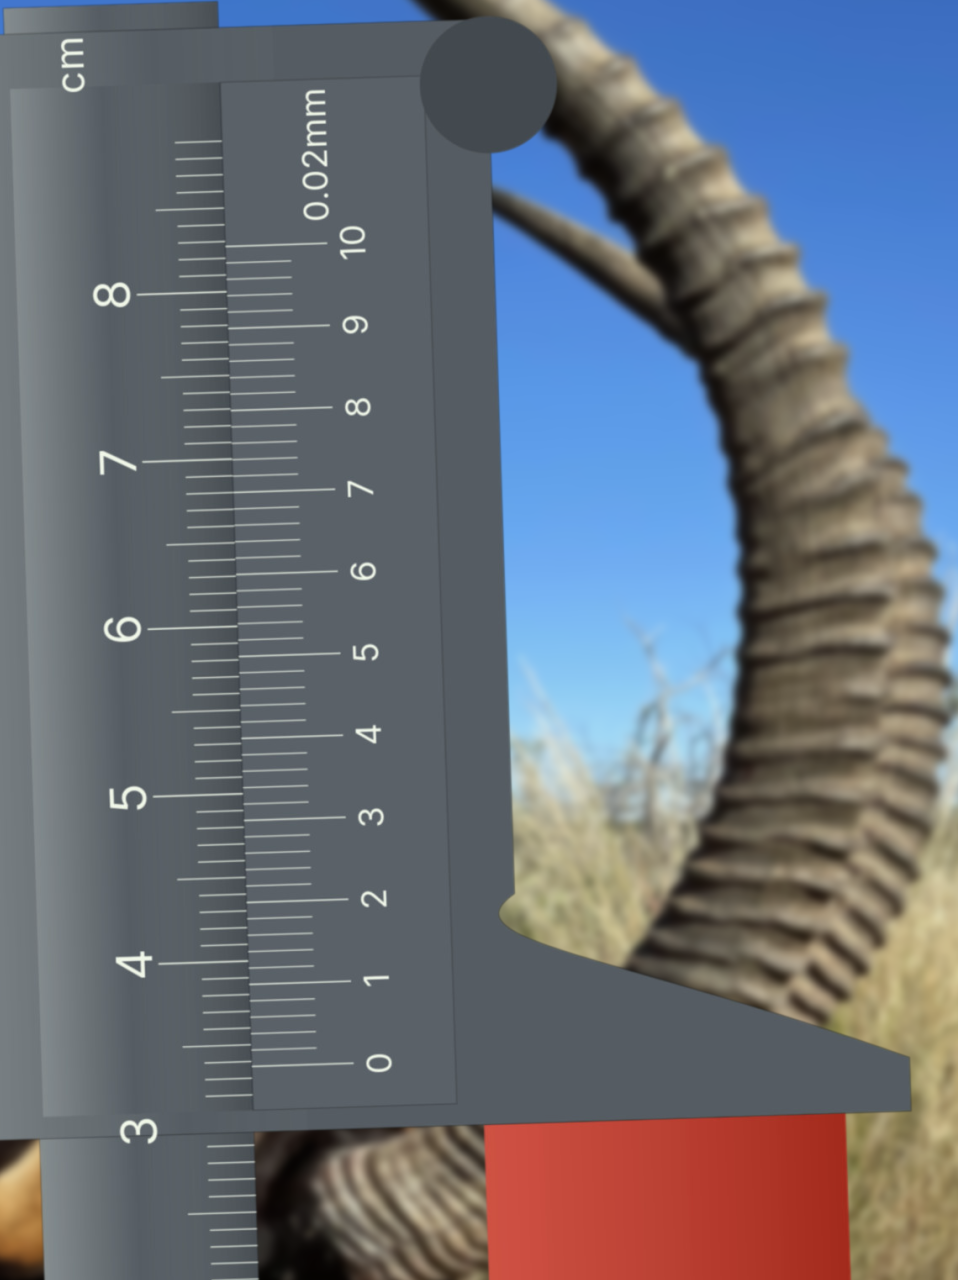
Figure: 33.7mm
